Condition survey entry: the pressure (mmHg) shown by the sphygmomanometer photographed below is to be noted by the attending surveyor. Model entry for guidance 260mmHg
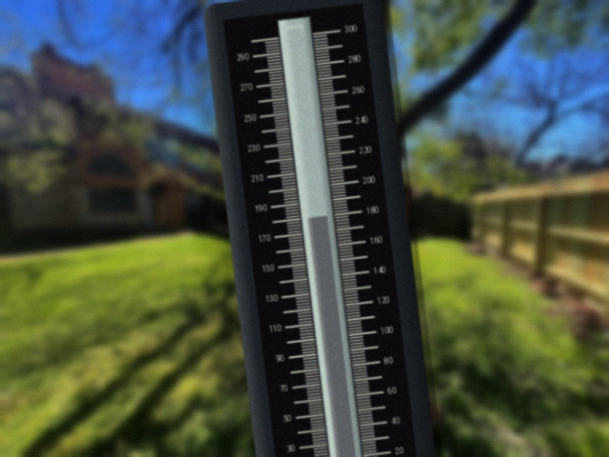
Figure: 180mmHg
